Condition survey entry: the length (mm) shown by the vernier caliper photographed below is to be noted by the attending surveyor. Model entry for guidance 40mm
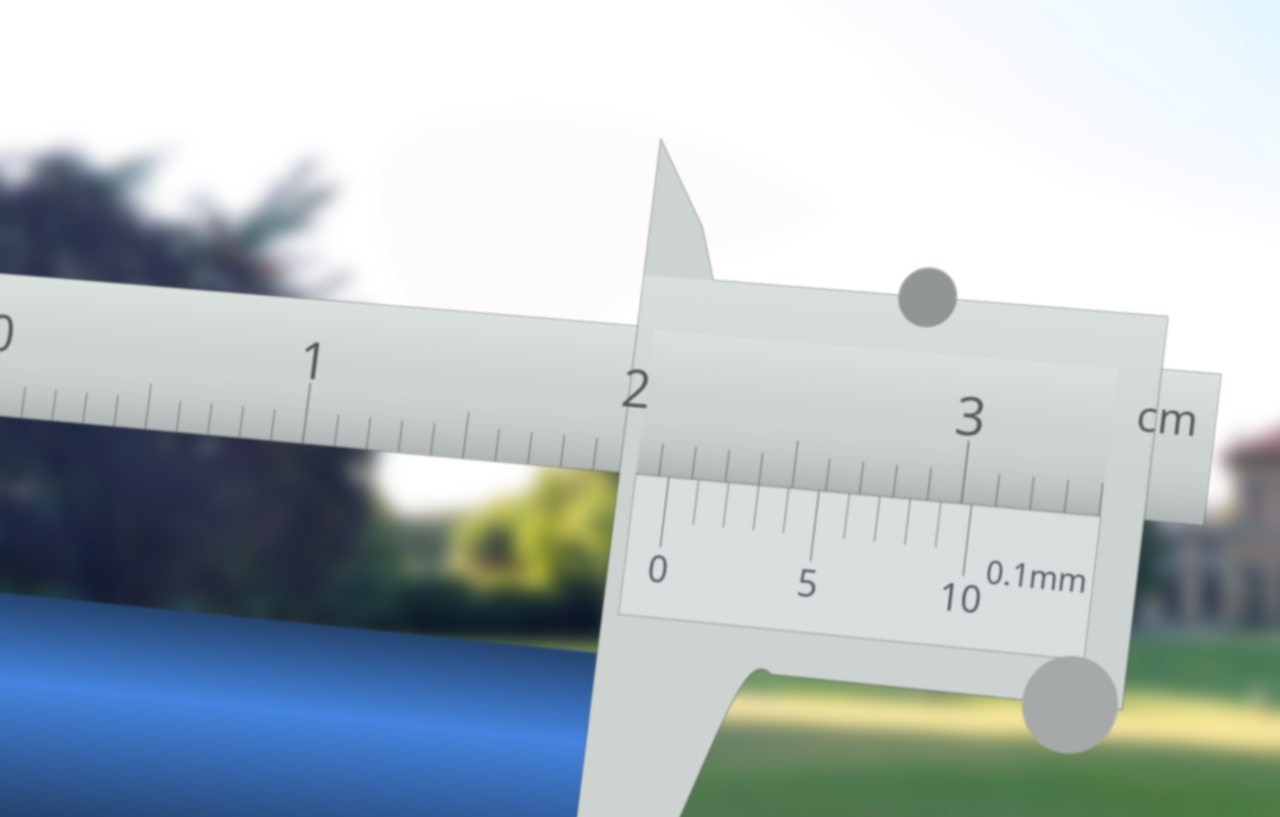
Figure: 21.3mm
